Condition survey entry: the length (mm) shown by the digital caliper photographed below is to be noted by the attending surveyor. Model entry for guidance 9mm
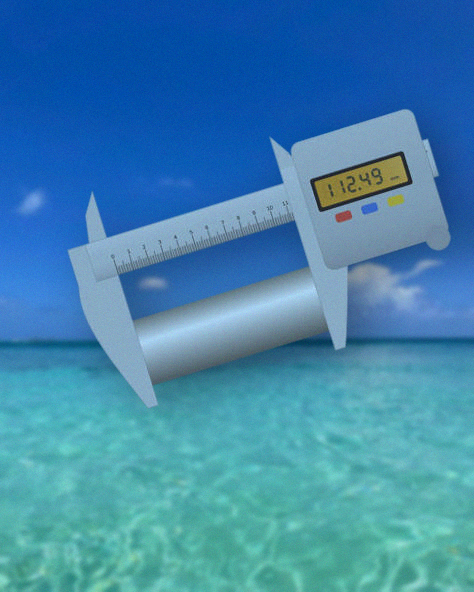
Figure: 112.49mm
